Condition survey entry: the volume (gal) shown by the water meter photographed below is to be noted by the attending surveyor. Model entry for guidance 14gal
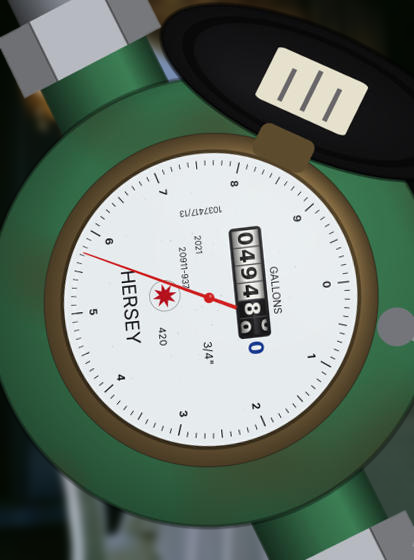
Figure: 494885.7gal
